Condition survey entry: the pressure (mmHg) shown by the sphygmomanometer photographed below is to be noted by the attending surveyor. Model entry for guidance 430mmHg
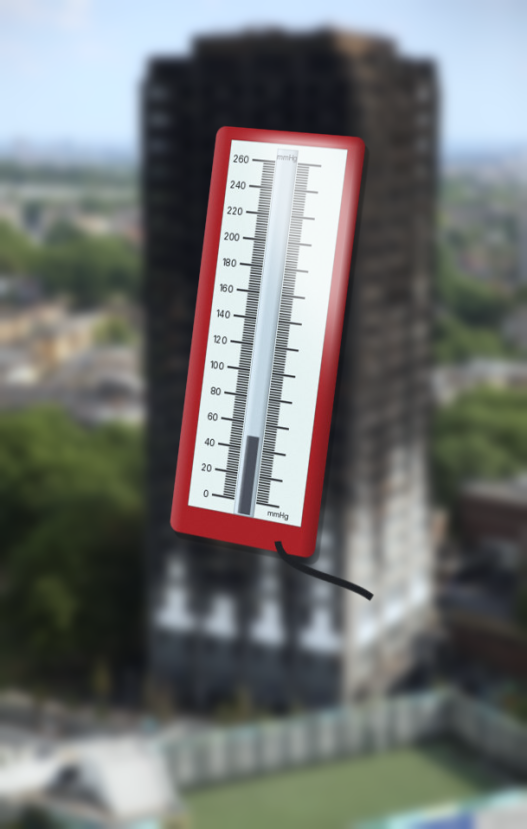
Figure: 50mmHg
